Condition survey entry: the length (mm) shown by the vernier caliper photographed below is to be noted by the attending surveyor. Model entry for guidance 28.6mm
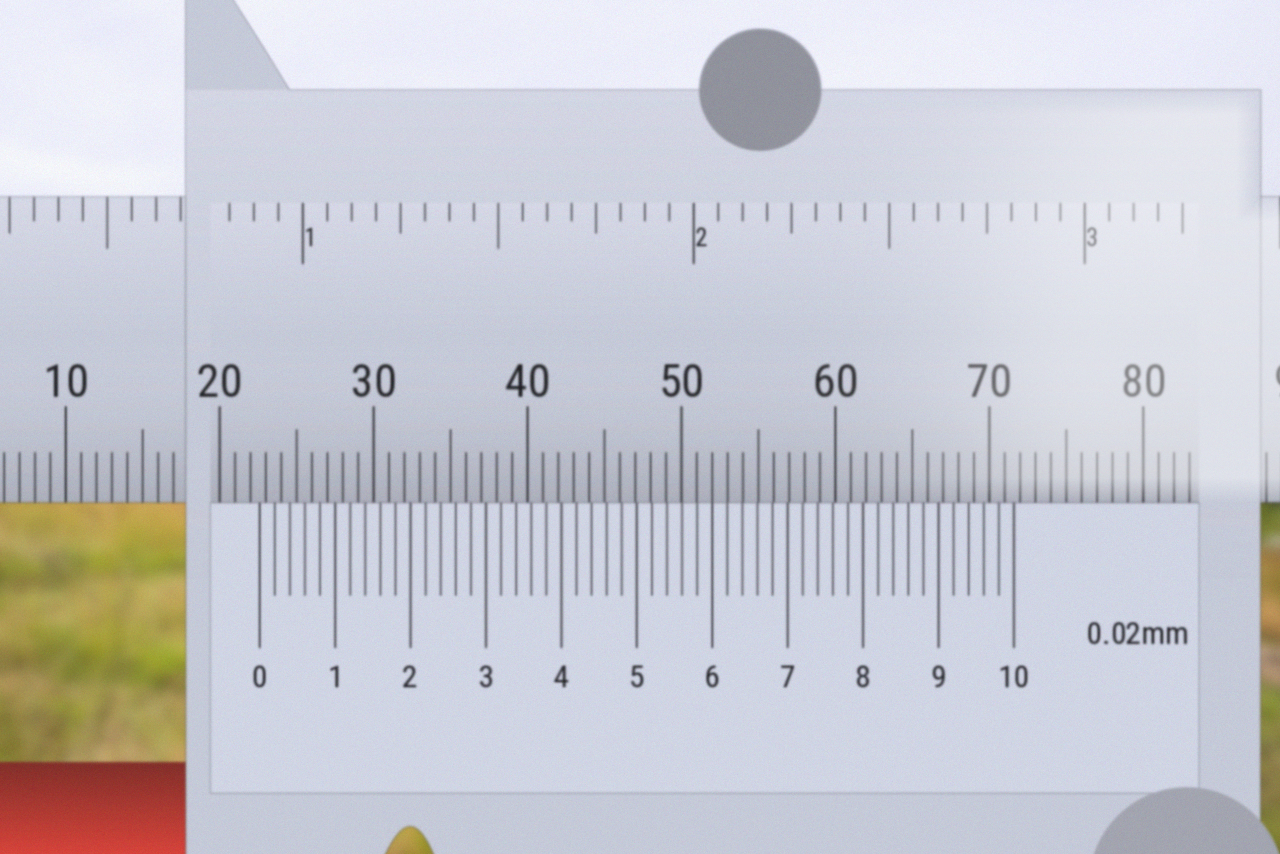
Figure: 22.6mm
